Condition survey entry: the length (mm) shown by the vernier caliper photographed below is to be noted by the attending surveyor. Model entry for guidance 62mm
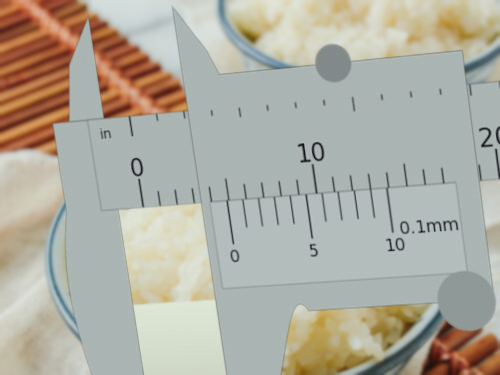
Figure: 4.9mm
